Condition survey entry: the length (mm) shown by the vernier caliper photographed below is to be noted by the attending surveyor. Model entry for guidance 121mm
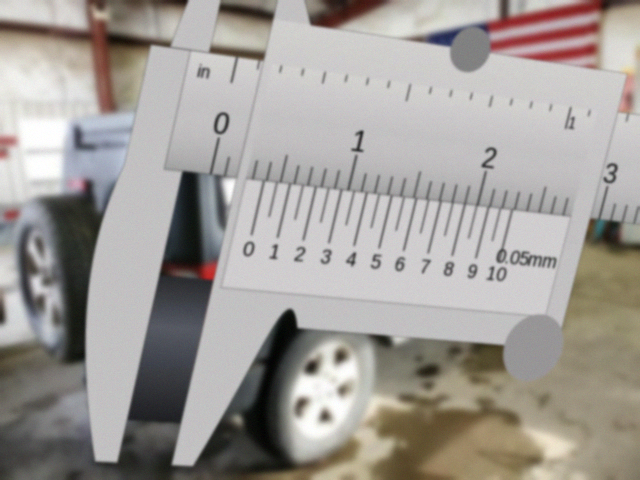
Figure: 3.8mm
